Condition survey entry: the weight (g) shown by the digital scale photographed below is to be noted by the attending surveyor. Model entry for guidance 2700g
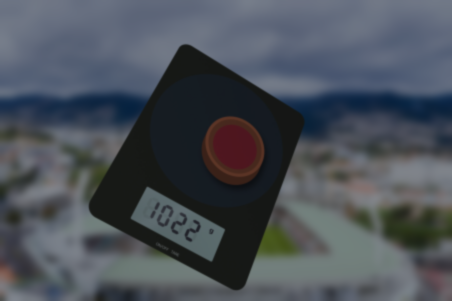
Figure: 1022g
